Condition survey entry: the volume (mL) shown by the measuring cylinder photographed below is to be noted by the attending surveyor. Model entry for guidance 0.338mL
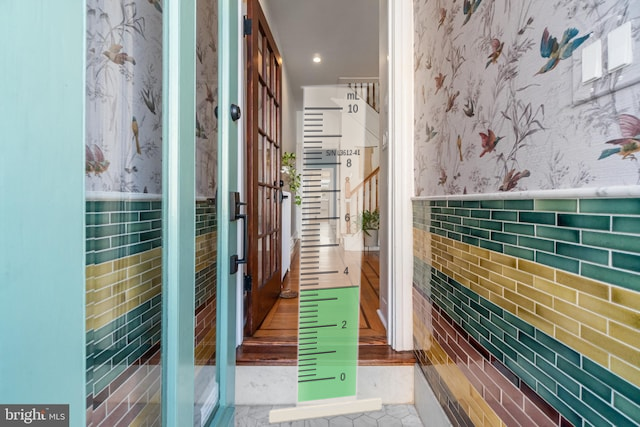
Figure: 3.4mL
